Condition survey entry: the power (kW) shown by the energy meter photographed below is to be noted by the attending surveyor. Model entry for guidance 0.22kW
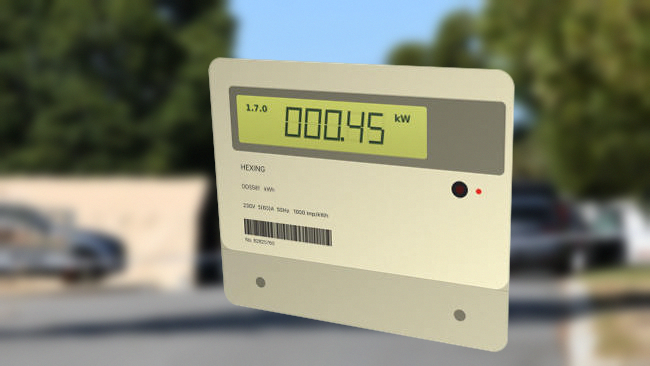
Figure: 0.45kW
